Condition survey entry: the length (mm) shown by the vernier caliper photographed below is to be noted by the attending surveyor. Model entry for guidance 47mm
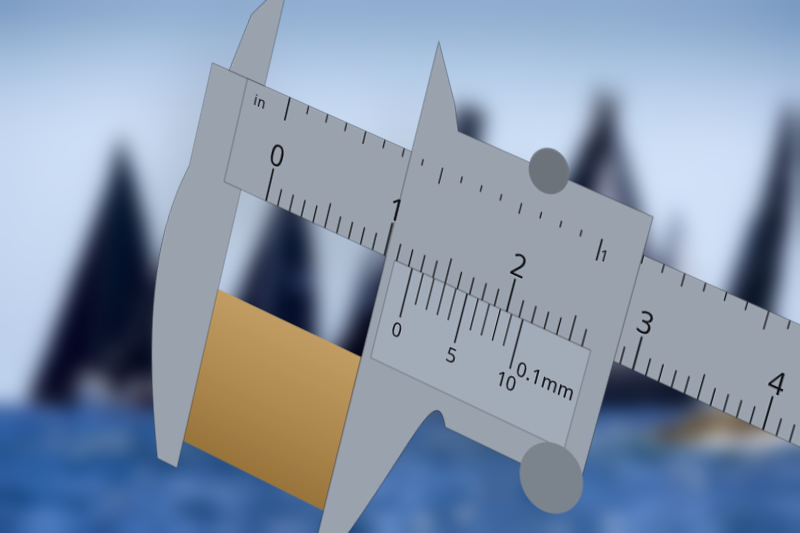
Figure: 12.3mm
